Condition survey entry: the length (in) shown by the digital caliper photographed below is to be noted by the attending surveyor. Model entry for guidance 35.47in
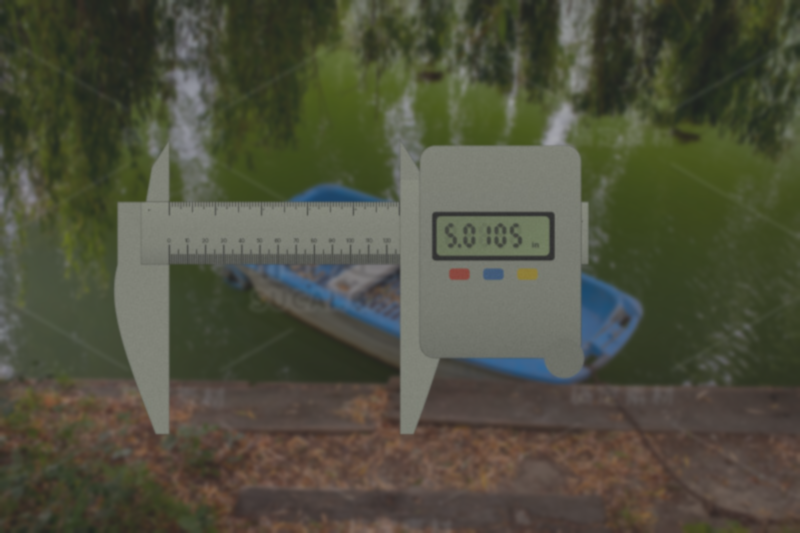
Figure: 5.0105in
